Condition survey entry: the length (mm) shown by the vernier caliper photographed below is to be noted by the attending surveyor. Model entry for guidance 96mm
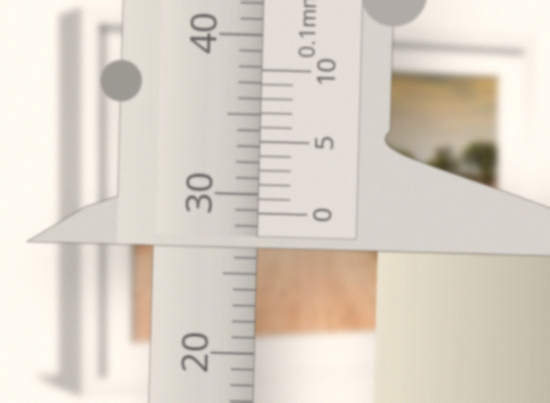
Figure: 28.8mm
